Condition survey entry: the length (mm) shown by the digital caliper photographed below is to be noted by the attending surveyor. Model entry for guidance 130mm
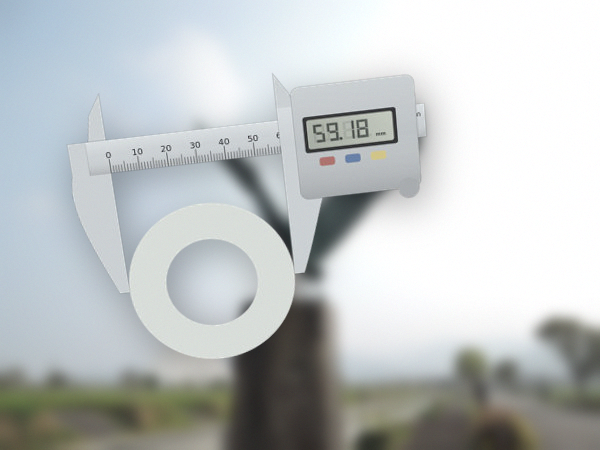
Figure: 59.18mm
